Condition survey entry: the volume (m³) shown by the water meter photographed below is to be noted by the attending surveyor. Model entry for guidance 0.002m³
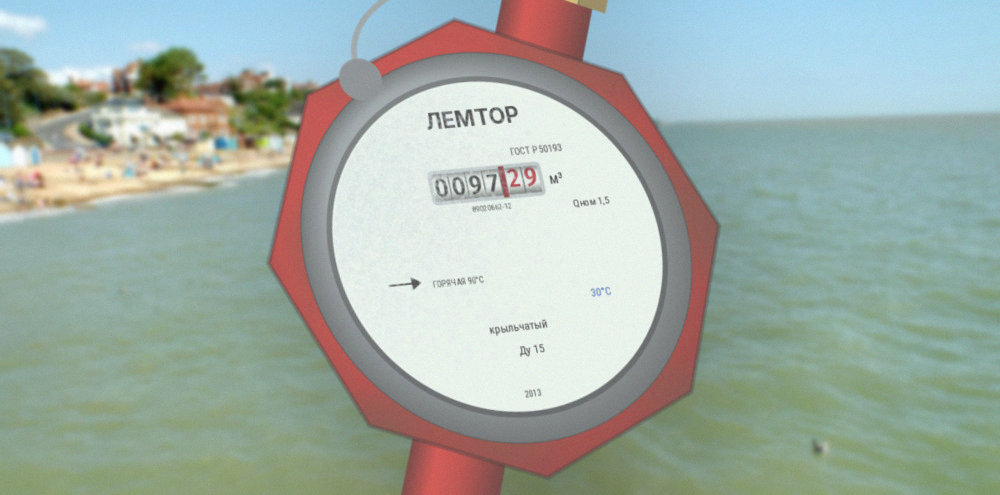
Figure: 97.29m³
